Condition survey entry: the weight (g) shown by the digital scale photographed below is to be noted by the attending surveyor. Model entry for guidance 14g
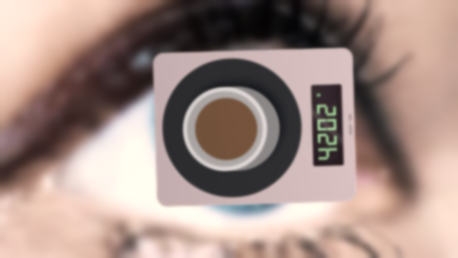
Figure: 4202g
